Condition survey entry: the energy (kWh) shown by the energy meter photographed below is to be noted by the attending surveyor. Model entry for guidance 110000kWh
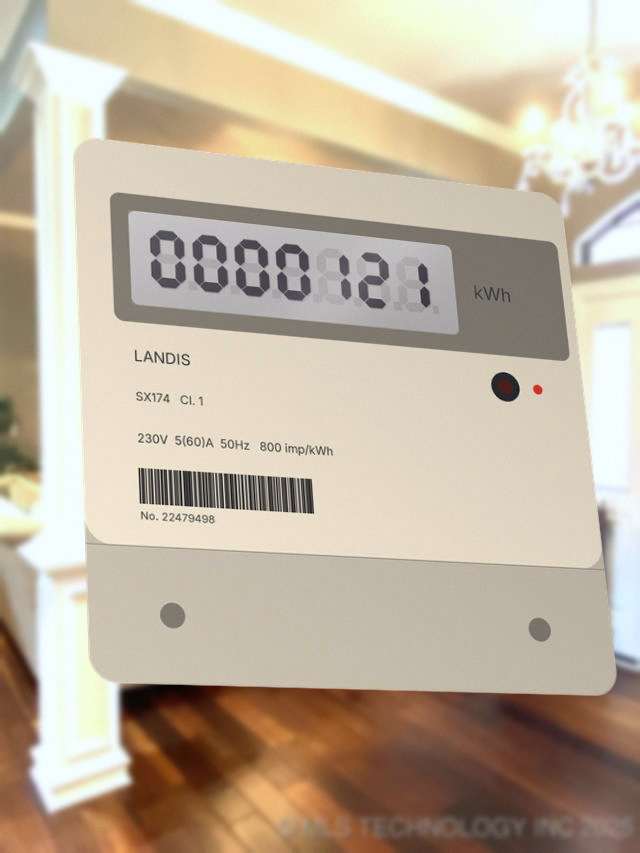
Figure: 121kWh
